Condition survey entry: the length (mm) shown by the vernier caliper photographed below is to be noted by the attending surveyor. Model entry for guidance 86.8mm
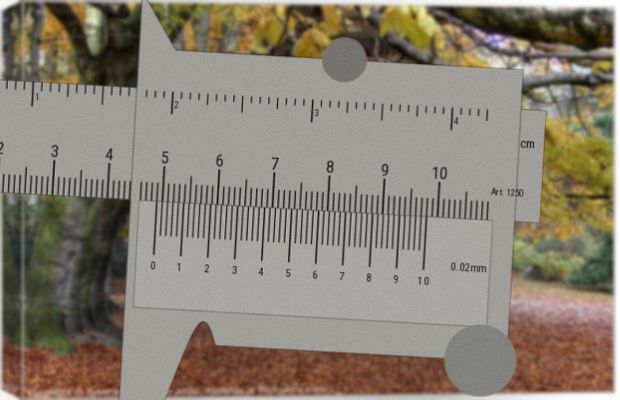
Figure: 49.0mm
